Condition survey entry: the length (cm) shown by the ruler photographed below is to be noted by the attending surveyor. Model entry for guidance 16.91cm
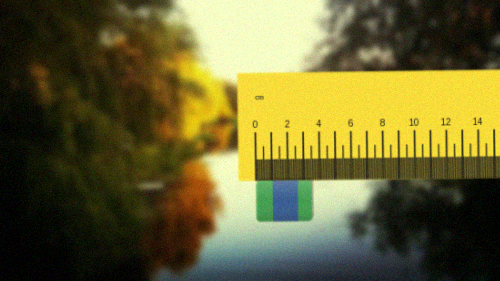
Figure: 3.5cm
